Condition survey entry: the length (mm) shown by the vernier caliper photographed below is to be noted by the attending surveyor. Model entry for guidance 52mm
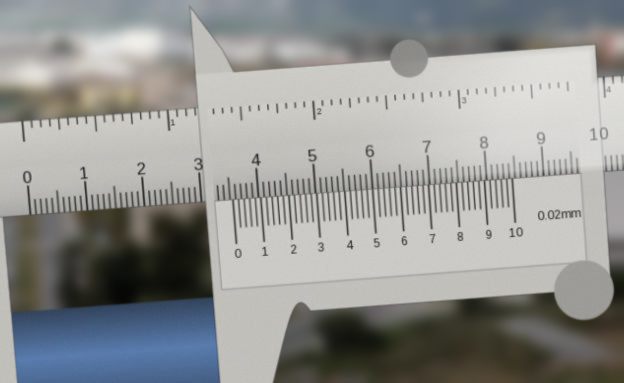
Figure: 35.5mm
